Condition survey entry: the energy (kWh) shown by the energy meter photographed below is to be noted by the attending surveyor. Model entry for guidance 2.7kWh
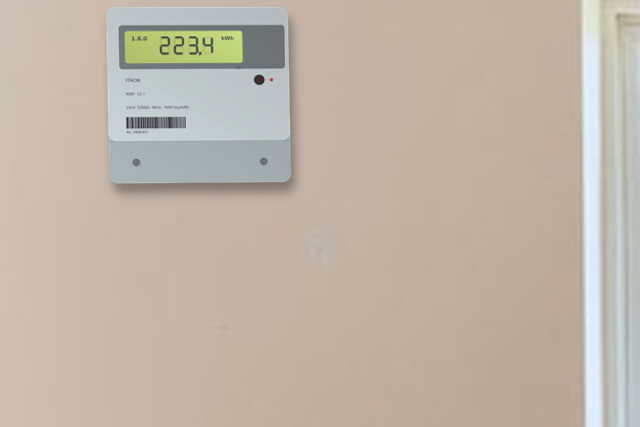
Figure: 223.4kWh
